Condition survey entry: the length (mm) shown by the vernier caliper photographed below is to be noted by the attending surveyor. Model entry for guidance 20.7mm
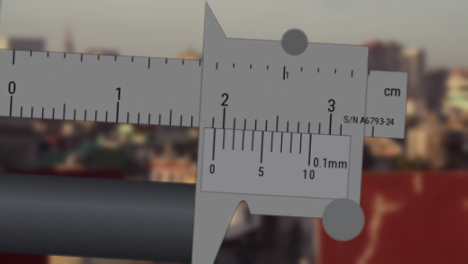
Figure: 19.2mm
